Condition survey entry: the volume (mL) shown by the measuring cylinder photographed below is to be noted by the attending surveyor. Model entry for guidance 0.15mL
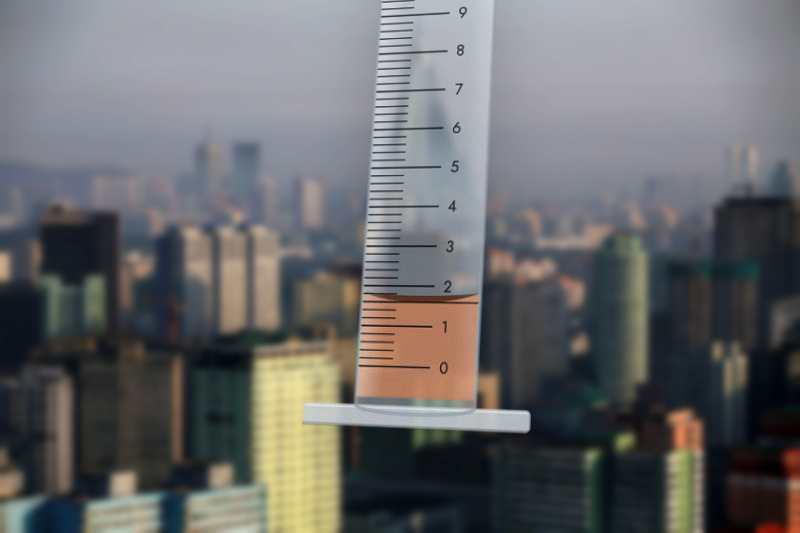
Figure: 1.6mL
